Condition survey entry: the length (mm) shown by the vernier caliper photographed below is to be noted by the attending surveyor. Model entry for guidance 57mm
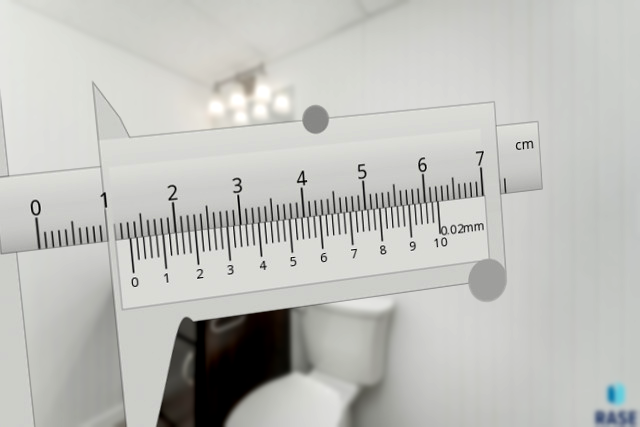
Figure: 13.2mm
